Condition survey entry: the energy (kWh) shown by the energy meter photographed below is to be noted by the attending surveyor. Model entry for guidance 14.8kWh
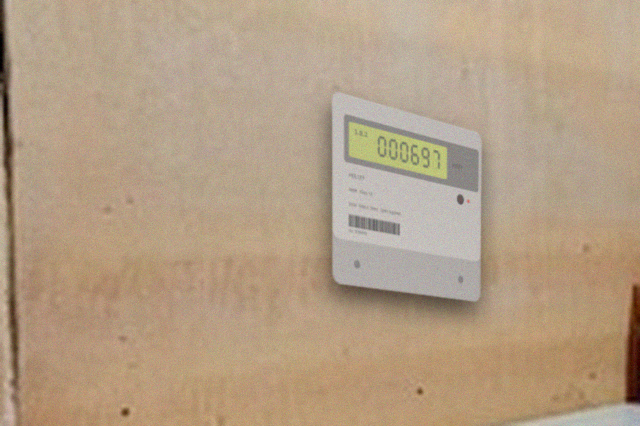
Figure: 697kWh
